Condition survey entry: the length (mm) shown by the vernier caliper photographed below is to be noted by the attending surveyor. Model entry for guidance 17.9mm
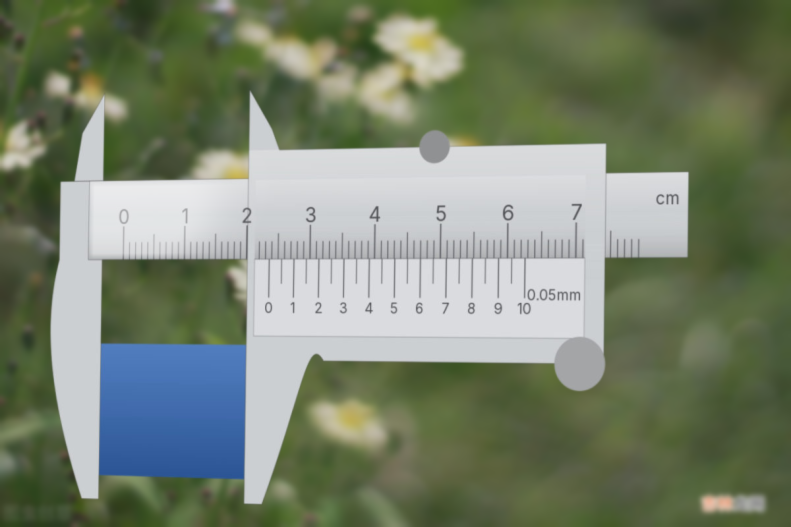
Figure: 23.6mm
